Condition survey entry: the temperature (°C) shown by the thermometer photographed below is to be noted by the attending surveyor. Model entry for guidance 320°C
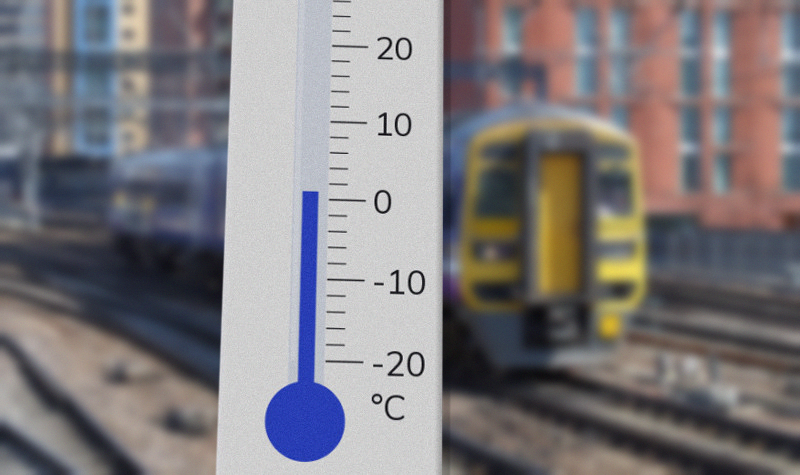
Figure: 1°C
